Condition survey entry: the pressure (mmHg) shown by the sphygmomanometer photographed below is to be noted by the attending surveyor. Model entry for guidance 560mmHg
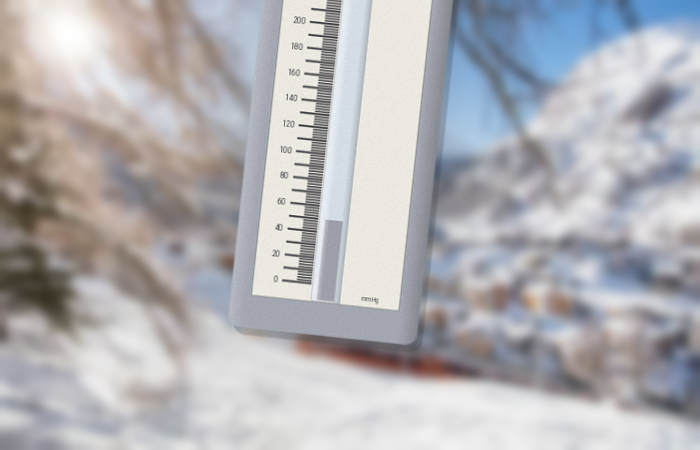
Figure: 50mmHg
